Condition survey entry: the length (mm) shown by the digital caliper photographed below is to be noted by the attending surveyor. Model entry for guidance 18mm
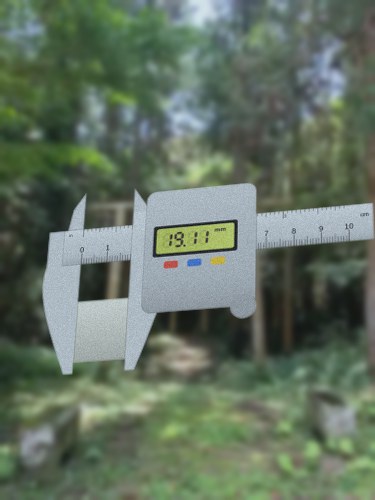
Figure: 19.11mm
